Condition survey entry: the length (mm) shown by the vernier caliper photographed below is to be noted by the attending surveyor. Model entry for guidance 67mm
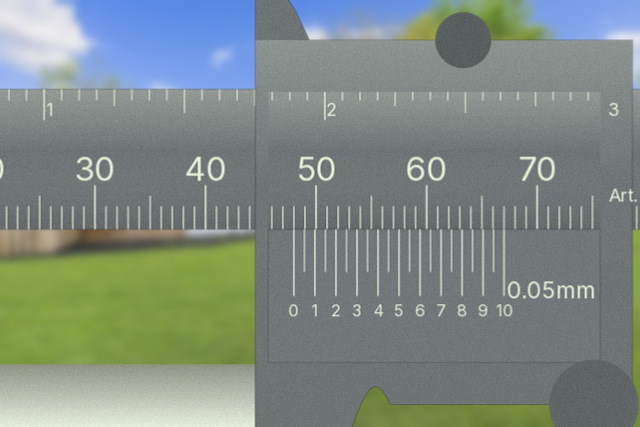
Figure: 48.0mm
